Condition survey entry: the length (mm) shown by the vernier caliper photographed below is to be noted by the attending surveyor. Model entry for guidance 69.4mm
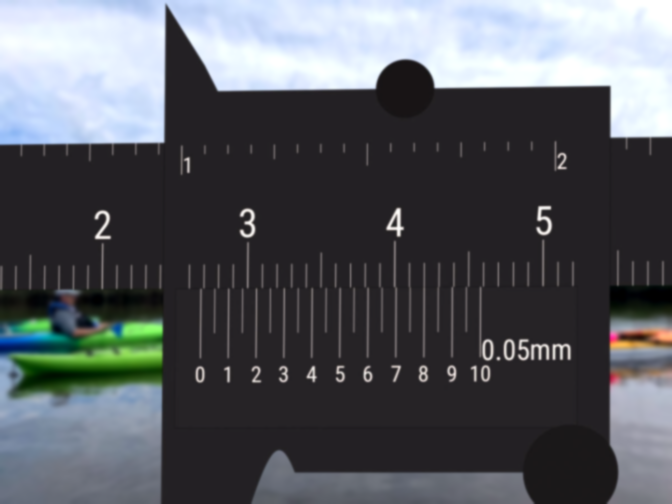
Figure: 26.8mm
